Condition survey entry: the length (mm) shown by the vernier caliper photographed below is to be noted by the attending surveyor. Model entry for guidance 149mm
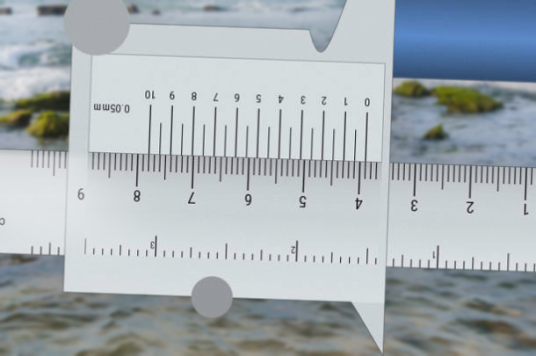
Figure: 39.0mm
